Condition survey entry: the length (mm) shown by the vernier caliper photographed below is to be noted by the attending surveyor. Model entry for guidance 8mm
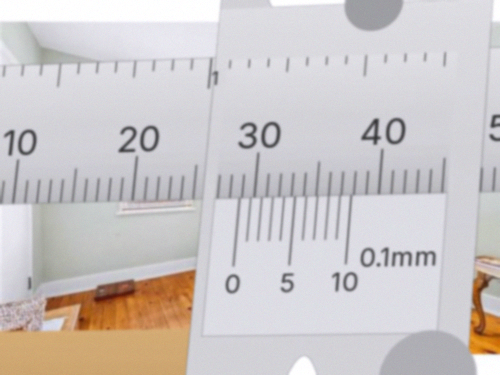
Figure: 28.8mm
